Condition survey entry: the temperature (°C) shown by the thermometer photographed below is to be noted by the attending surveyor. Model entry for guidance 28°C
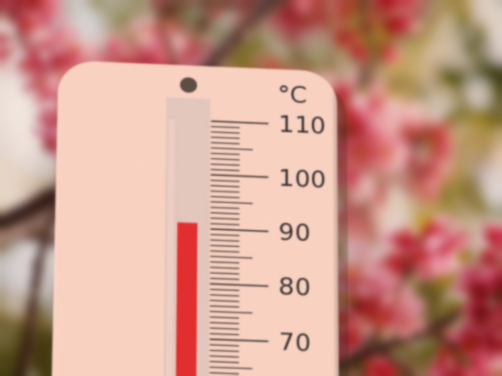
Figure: 91°C
